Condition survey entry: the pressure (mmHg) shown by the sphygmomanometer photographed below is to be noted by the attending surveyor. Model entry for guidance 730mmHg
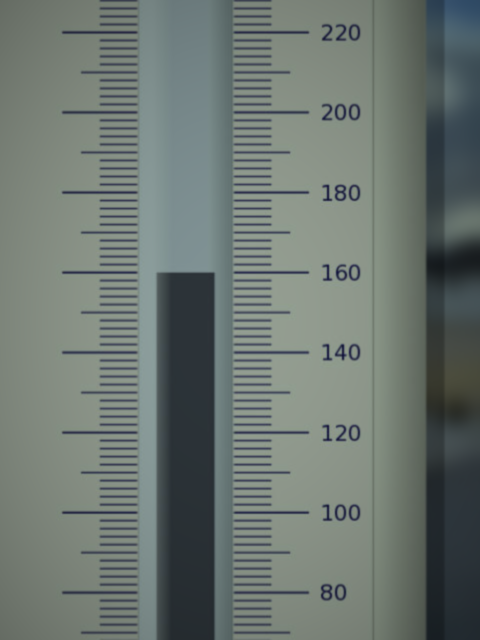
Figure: 160mmHg
